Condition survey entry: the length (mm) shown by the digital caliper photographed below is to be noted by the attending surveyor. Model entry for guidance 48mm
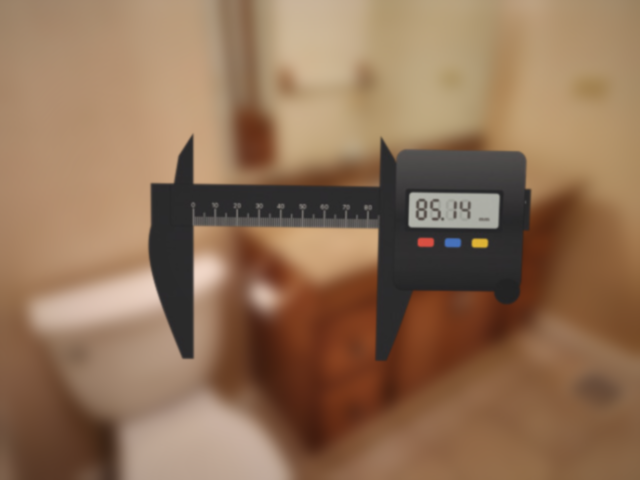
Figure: 85.14mm
